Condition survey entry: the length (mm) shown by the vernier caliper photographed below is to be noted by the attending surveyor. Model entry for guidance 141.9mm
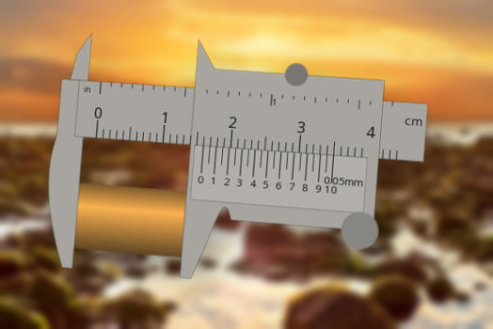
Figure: 16.0mm
